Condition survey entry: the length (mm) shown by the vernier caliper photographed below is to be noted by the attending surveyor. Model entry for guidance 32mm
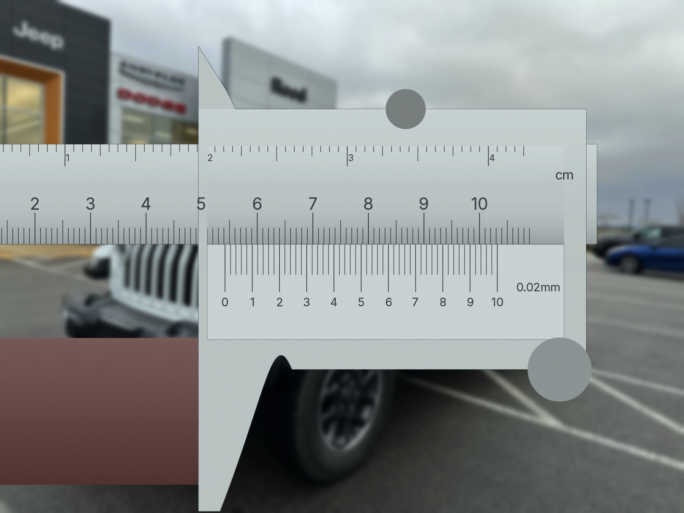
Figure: 54.2mm
